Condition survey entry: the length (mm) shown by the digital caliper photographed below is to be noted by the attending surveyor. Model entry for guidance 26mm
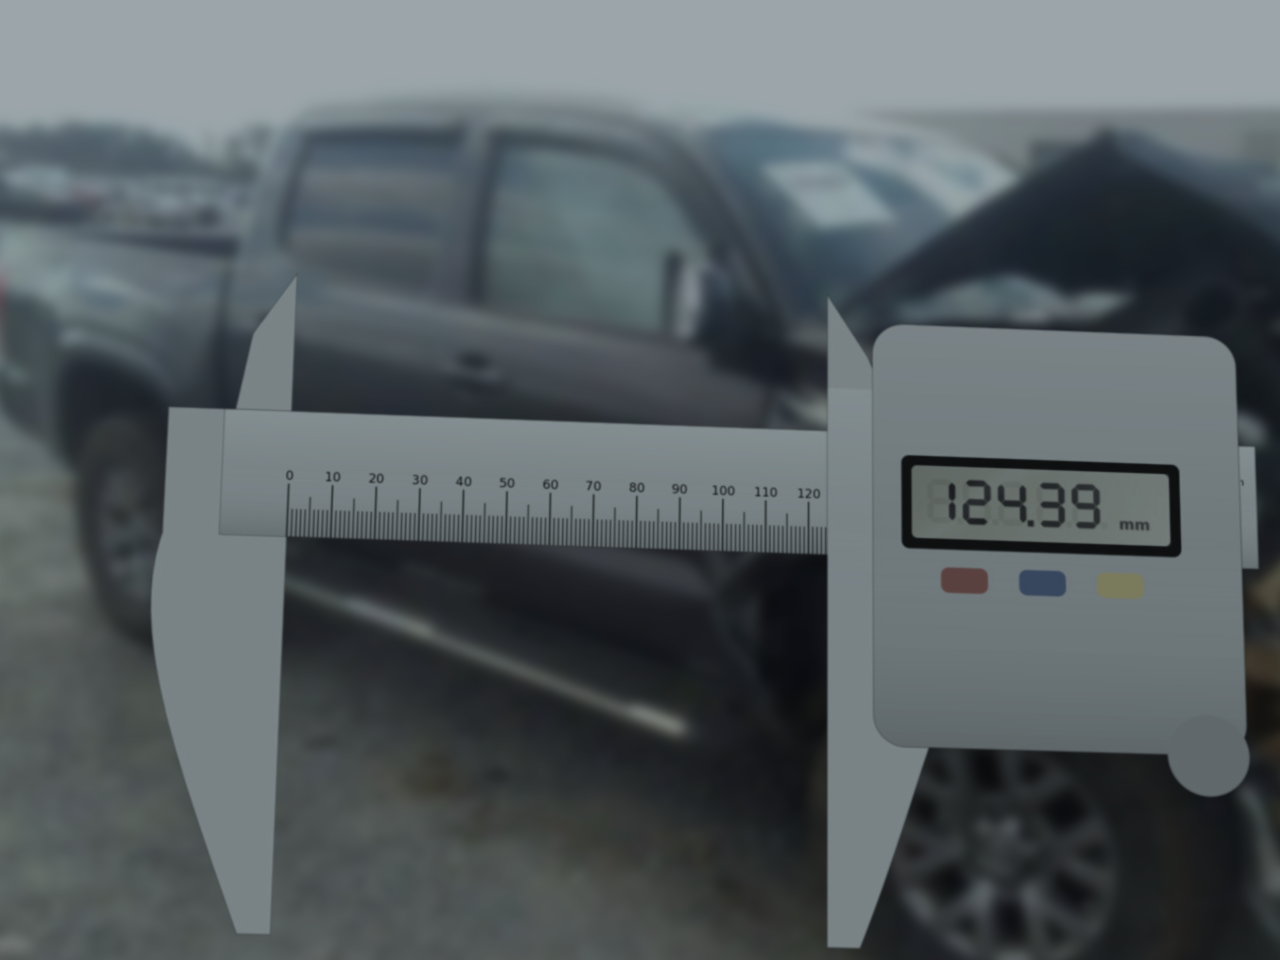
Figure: 124.39mm
